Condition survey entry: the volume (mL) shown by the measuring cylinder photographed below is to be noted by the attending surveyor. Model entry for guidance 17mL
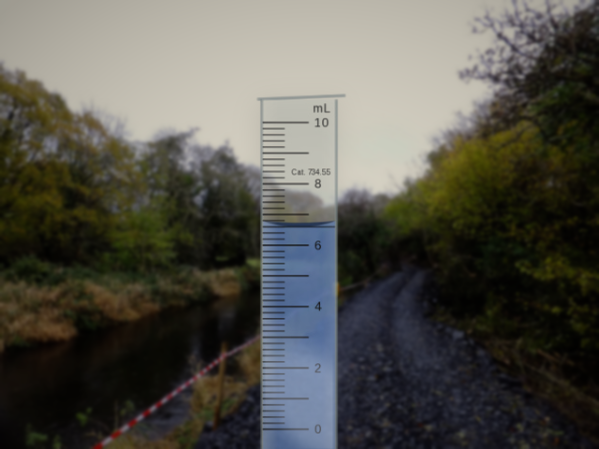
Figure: 6.6mL
